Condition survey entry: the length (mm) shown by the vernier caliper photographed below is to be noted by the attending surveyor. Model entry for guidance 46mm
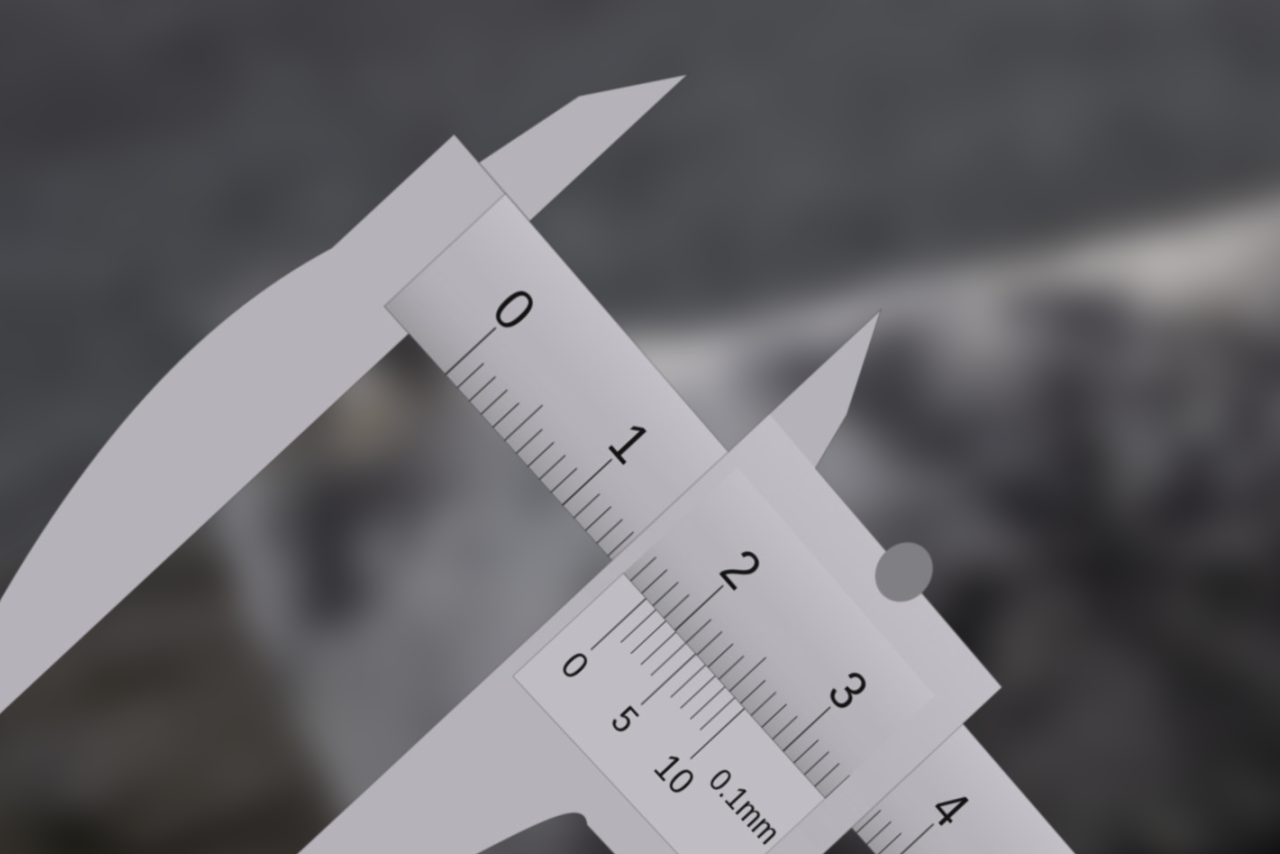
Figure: 17.4mm
